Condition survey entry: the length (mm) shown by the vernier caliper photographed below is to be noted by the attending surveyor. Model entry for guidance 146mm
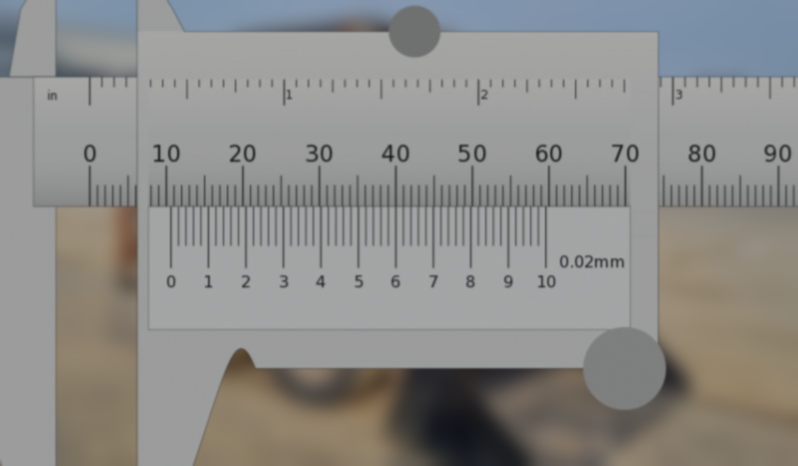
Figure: 10.6mm
